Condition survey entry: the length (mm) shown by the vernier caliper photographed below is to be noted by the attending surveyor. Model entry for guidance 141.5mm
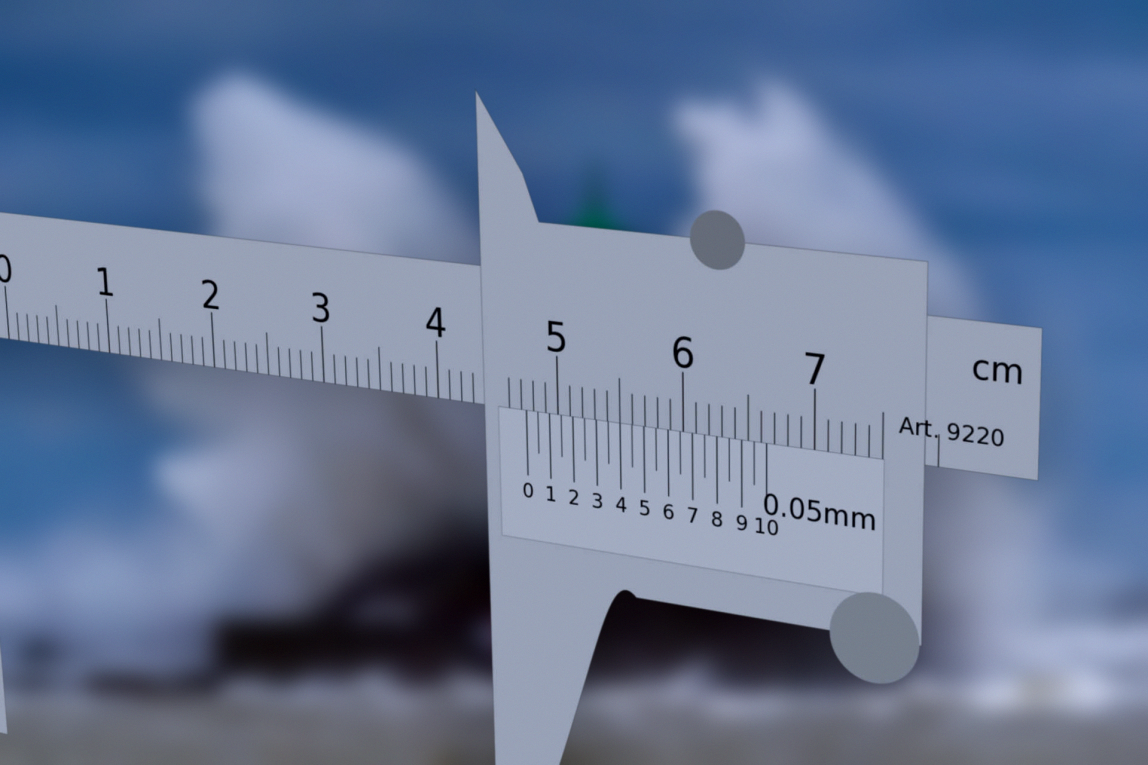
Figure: 47.4mm
